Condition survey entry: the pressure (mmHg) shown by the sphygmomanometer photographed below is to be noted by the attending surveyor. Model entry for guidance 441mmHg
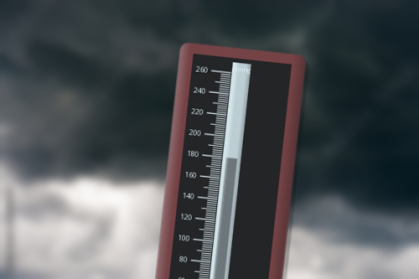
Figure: 180mmHg
